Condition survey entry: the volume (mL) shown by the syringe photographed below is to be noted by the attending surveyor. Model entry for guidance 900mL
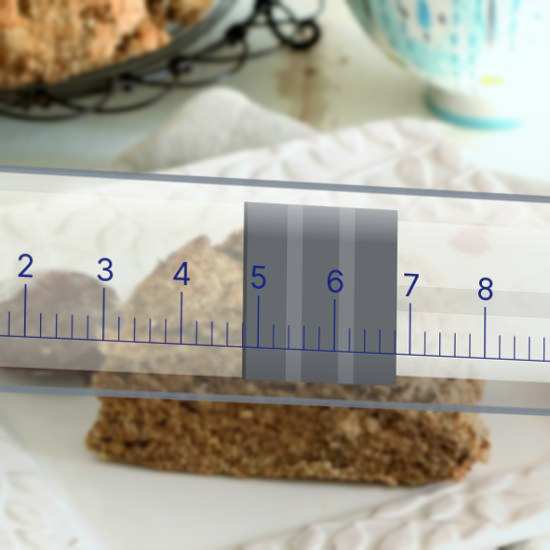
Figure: 4.8mL
